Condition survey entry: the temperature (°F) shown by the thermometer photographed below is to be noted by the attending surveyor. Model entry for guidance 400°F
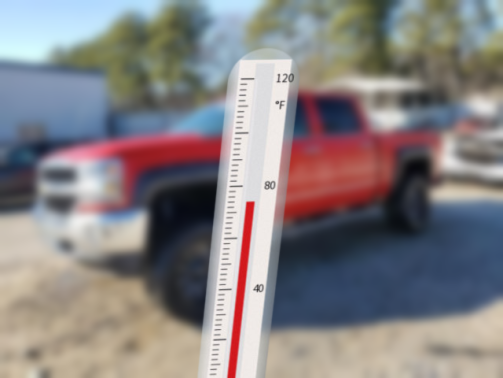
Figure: 74°F
